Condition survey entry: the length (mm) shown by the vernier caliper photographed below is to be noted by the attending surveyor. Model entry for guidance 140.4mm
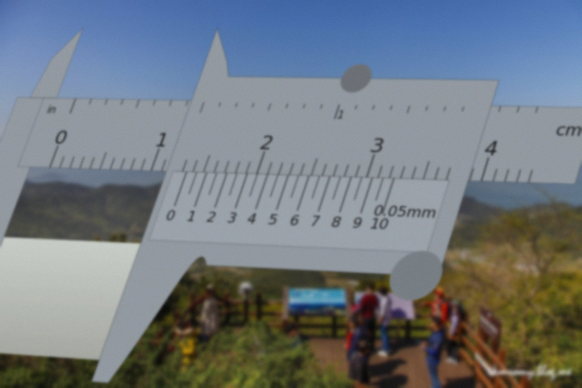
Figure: 13.4mm
